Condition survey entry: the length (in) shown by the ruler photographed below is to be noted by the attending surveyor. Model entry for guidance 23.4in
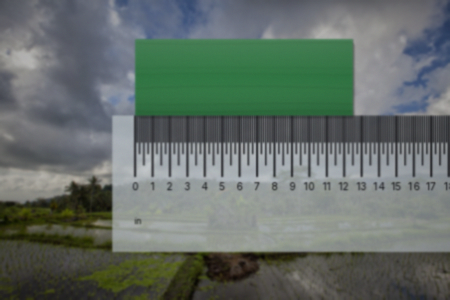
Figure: 12.5in
